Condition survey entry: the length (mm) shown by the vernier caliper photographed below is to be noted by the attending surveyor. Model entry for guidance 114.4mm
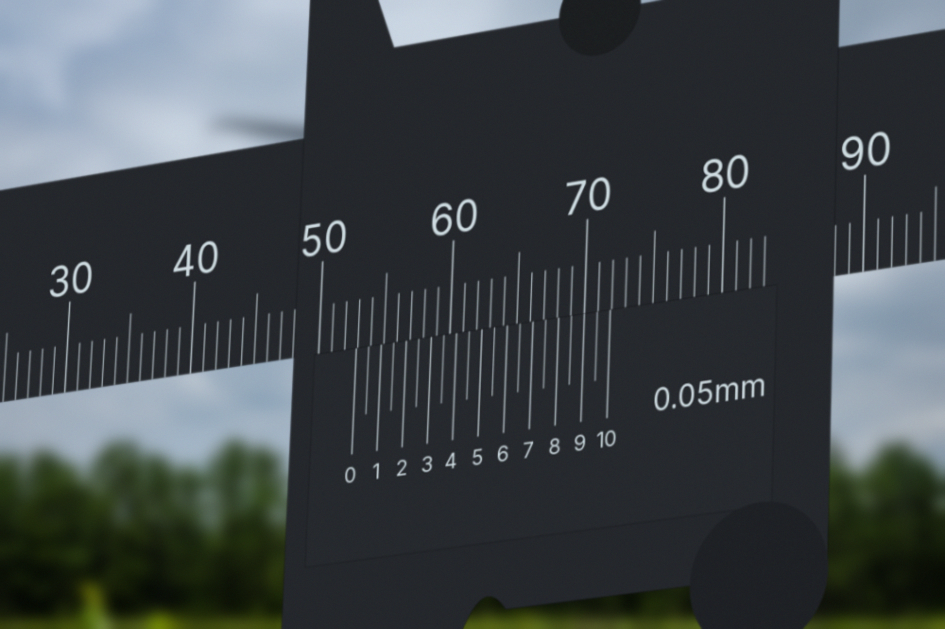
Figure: 52.9mm
